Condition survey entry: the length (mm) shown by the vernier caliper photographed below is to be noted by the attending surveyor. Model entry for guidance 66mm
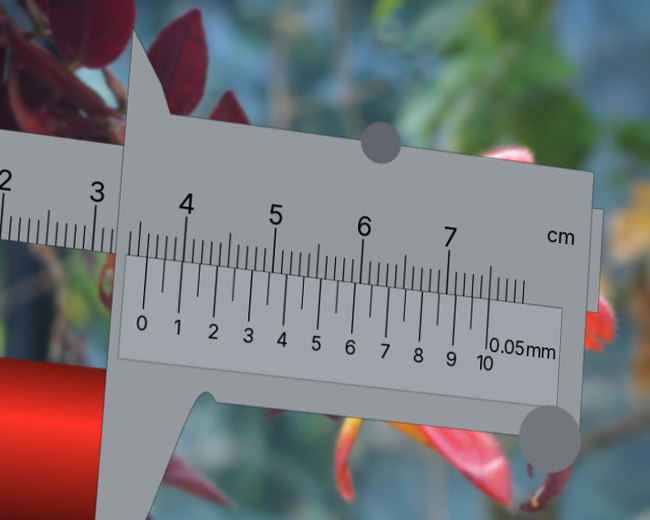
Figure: 36.0mm
